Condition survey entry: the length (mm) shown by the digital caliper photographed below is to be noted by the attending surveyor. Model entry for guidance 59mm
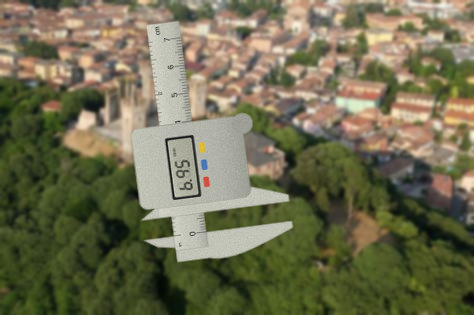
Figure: 6.95mm
